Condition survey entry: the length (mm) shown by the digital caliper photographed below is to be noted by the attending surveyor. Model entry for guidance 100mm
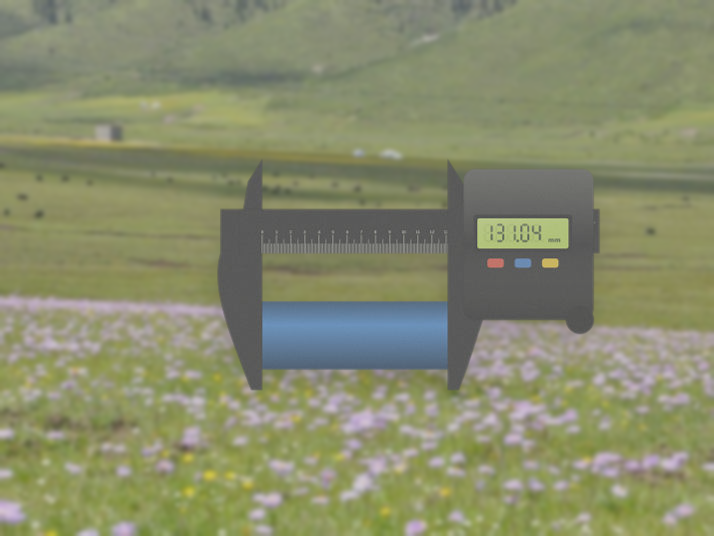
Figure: 131.04mm
